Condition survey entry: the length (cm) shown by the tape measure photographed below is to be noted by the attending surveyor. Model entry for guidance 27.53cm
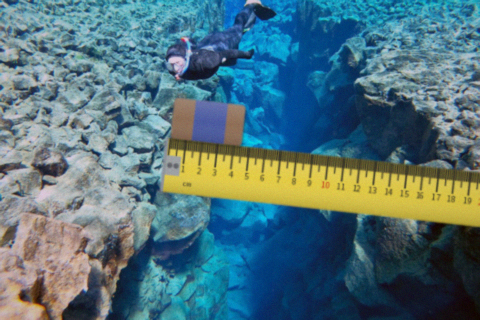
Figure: 4.5cm
